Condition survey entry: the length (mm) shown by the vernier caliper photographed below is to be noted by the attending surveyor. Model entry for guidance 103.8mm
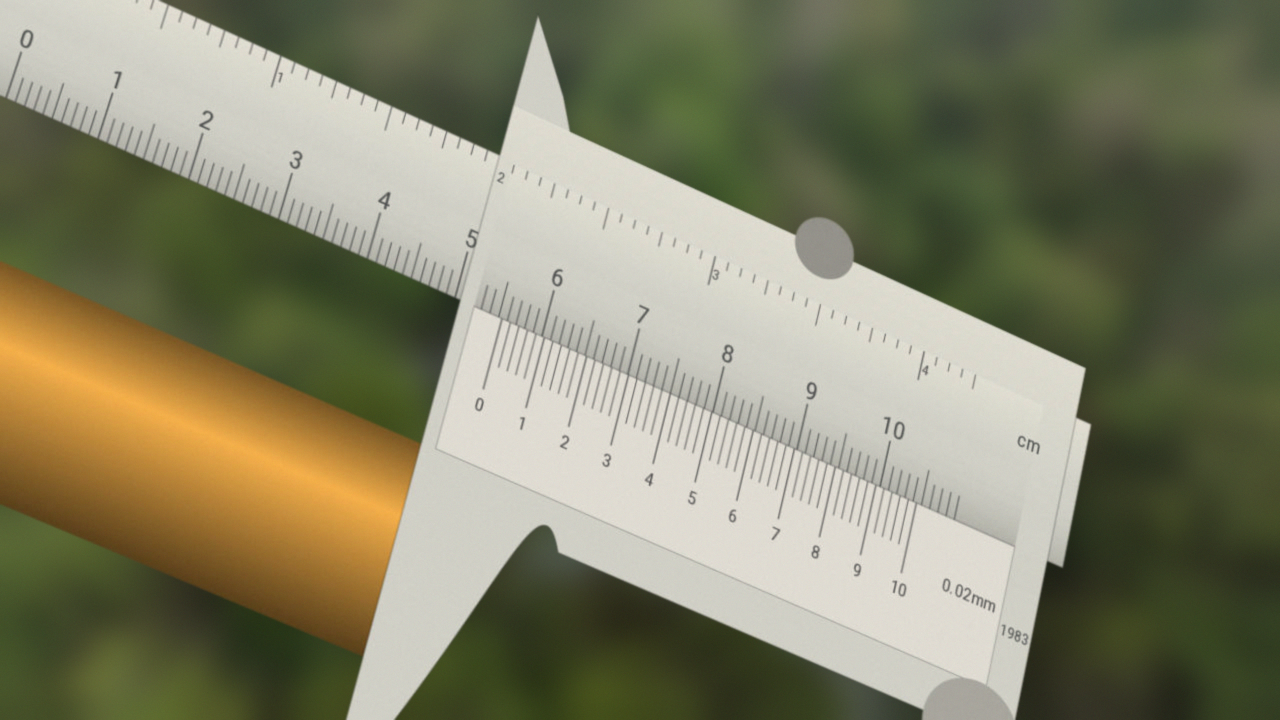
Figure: 55.4mm
